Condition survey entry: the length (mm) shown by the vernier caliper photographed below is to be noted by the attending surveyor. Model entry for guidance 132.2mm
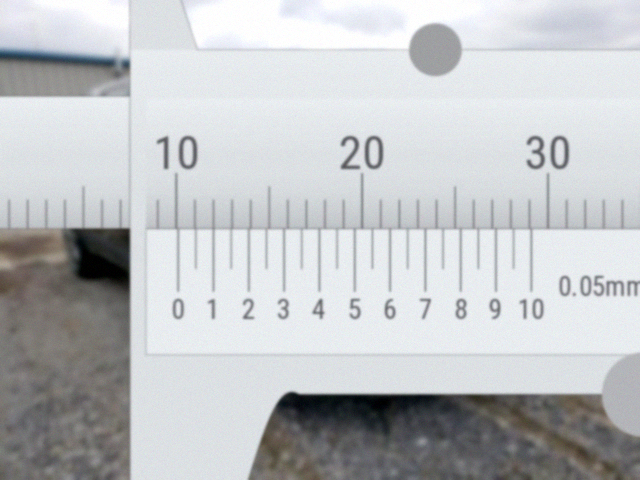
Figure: 10.1mm
